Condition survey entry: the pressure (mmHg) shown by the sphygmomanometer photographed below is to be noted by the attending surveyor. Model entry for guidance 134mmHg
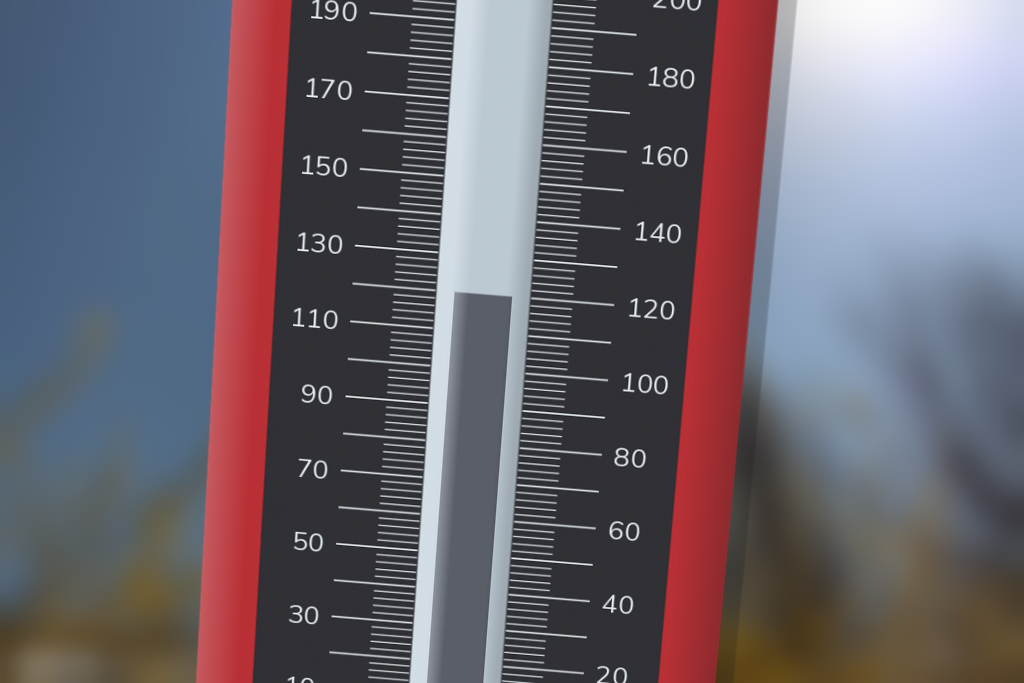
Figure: 120mmHg
